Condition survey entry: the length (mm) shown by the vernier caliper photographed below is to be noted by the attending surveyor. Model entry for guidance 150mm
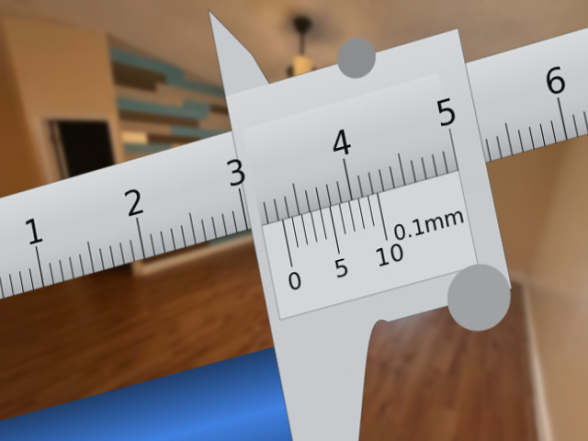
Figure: 33.4mm
